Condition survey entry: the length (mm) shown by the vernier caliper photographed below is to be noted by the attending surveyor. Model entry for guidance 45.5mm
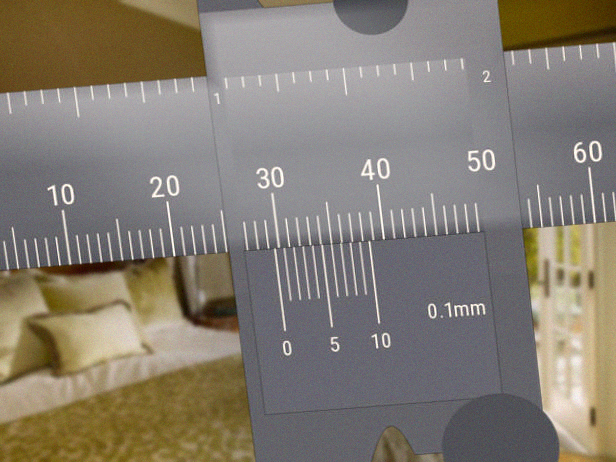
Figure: 29.6mm
